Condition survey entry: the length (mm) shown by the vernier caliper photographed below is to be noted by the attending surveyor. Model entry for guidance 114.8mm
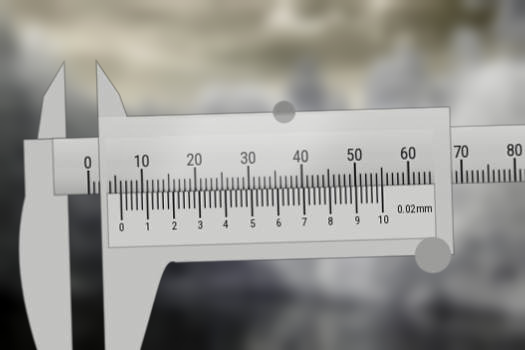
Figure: 6.0mm
